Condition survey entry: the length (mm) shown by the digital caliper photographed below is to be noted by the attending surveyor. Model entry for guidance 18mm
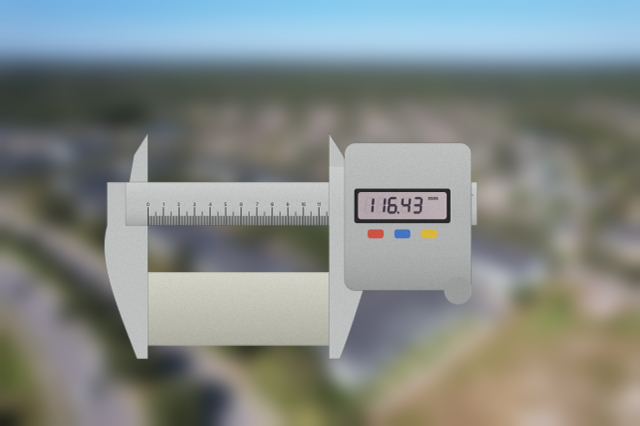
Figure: 116.43mm
